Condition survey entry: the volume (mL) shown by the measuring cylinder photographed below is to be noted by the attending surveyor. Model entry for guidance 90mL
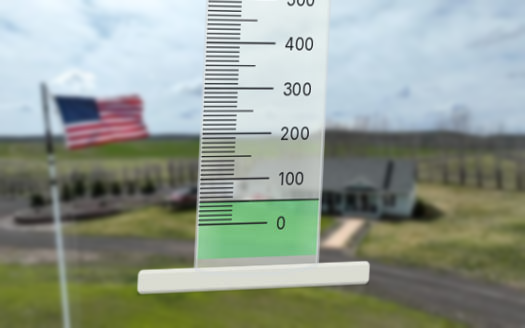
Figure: 50mL
